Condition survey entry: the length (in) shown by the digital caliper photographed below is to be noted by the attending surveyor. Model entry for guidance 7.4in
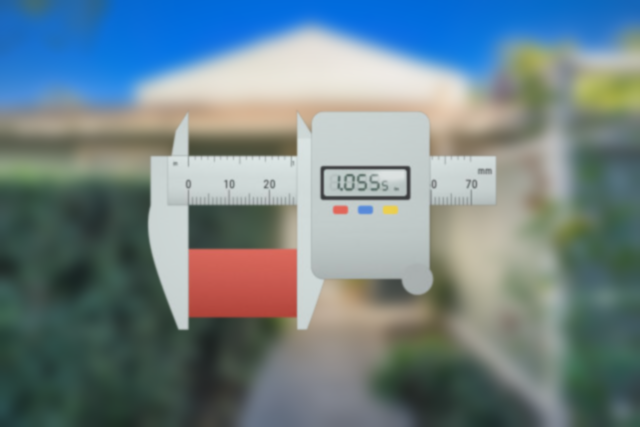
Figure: 1.0555in
